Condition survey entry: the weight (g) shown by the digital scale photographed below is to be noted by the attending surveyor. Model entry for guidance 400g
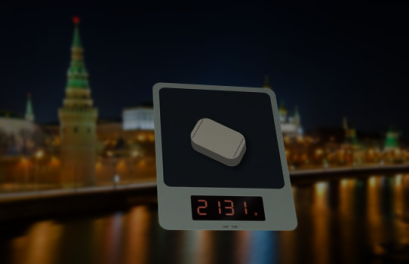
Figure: 2131g
